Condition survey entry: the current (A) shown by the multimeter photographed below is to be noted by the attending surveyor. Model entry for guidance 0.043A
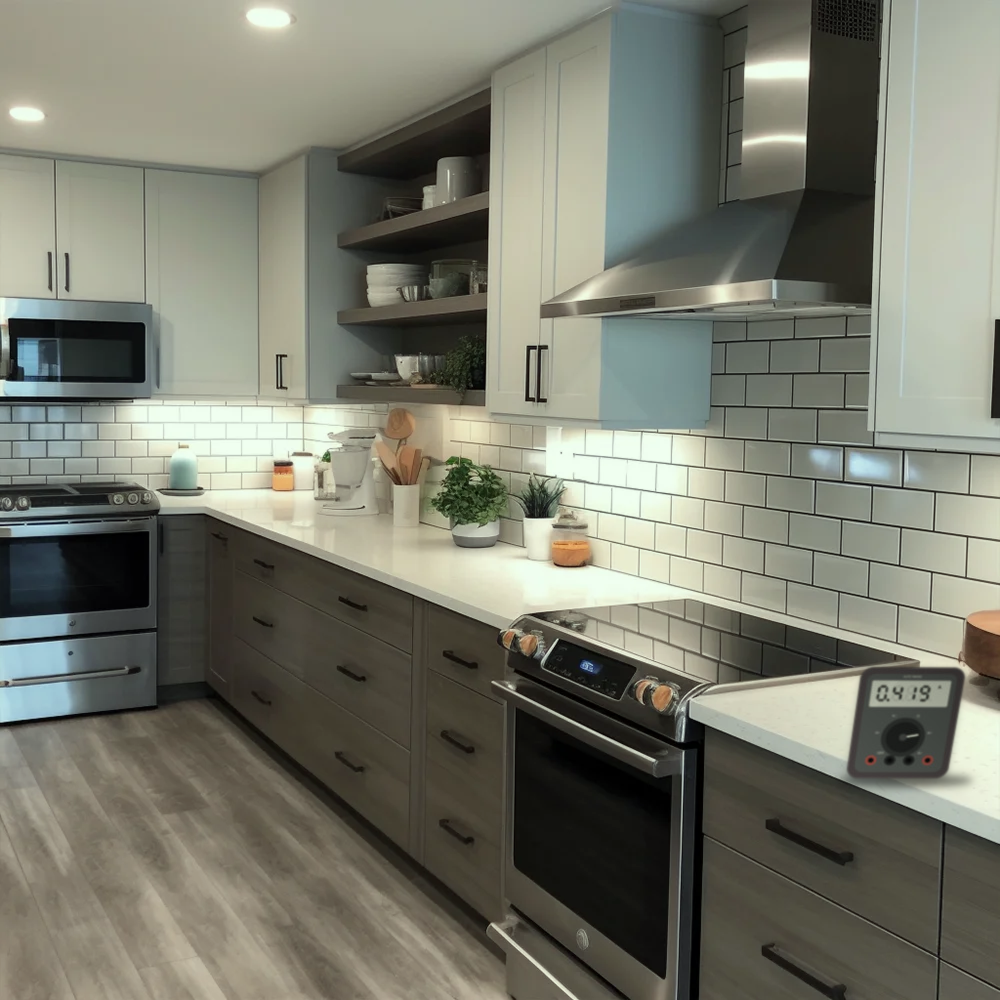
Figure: 0.419A
